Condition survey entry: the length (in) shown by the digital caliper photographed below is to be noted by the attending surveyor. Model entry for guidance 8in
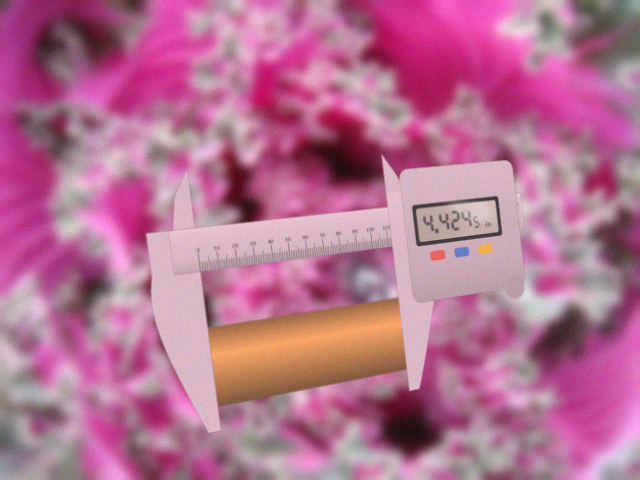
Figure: 4.4245in
